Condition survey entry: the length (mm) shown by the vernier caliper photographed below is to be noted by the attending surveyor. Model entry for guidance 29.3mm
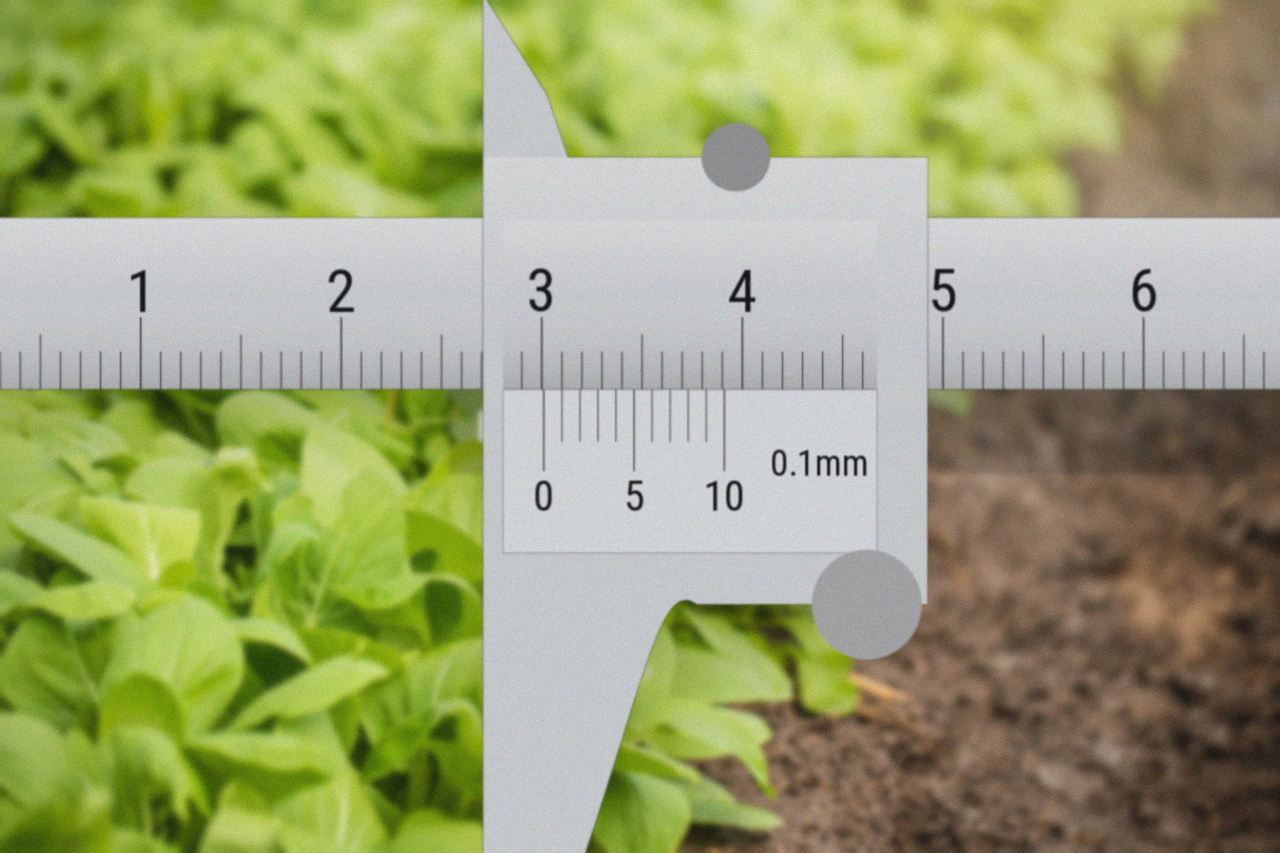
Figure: 30.1mm
